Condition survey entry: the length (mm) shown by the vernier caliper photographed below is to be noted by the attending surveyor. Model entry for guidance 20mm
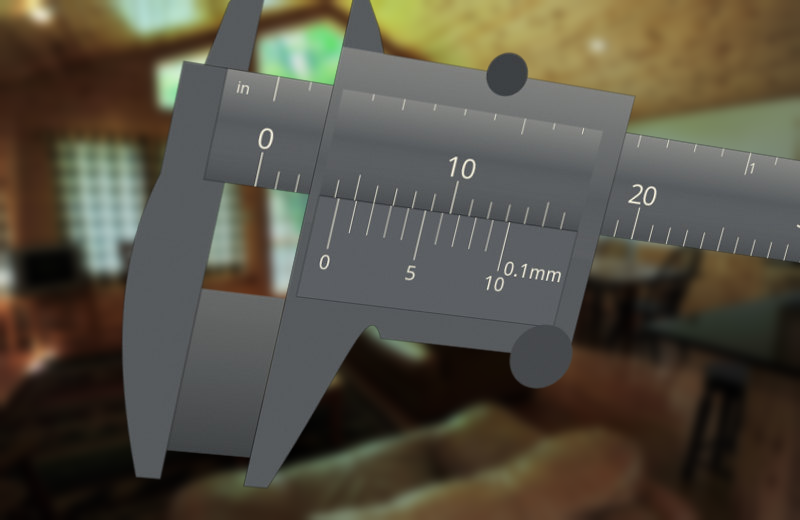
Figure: 4.2mm
